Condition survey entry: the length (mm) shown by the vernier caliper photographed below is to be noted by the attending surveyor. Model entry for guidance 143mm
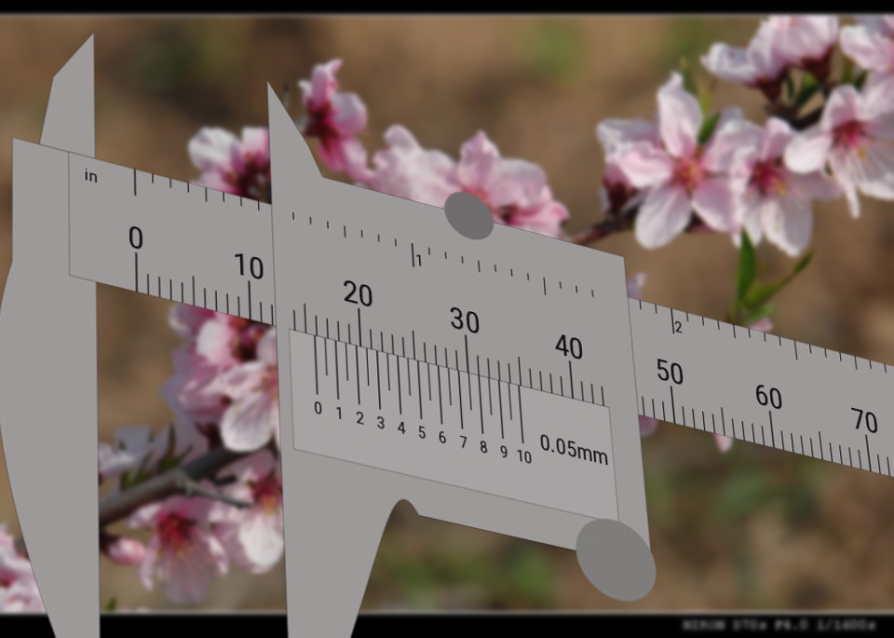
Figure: 15.8mm
